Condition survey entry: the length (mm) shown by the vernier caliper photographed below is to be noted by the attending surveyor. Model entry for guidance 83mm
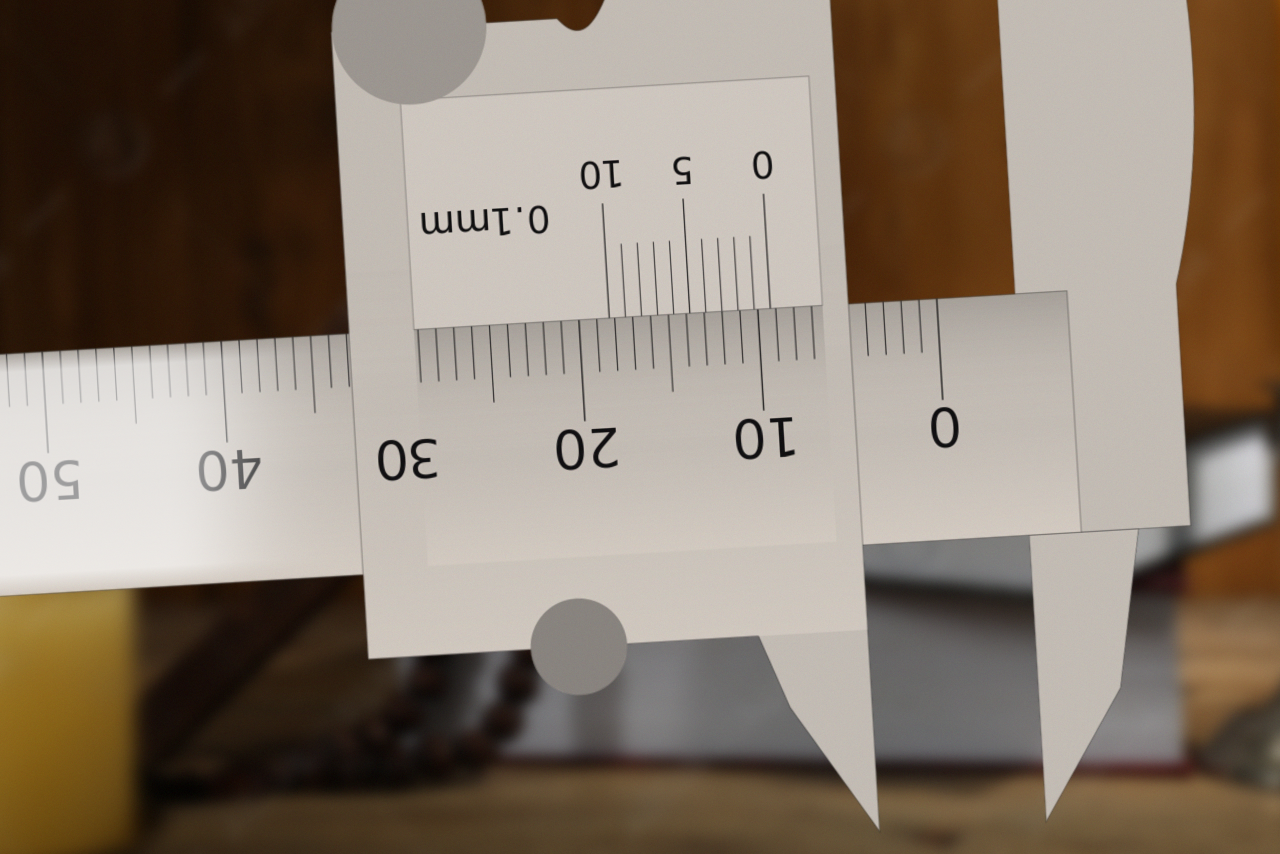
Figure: 9.3mm
